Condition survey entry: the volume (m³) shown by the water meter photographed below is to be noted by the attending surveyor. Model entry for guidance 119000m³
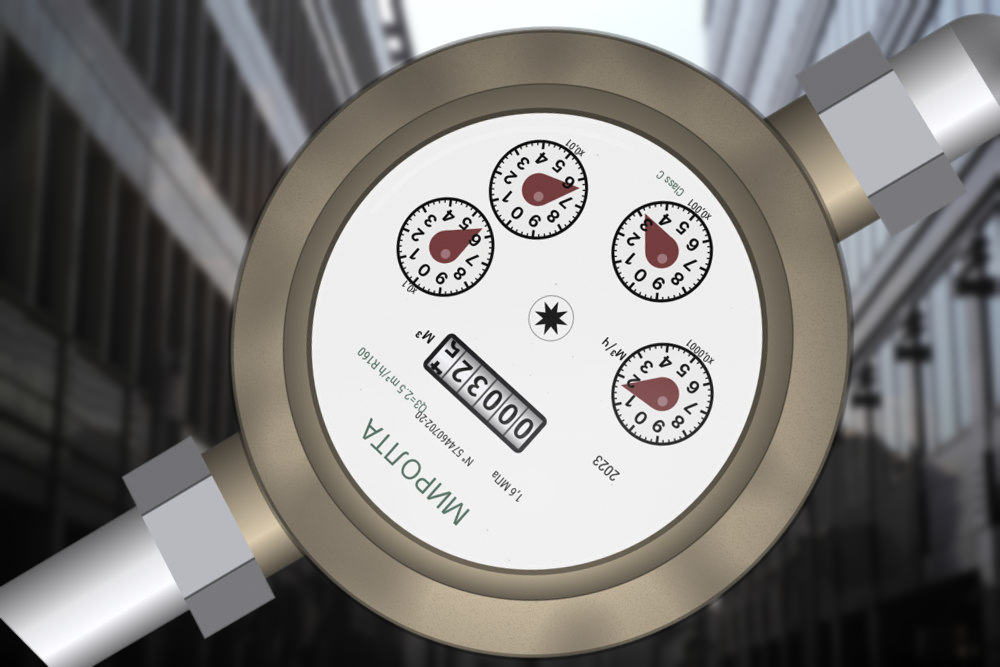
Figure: 324.5631m³
